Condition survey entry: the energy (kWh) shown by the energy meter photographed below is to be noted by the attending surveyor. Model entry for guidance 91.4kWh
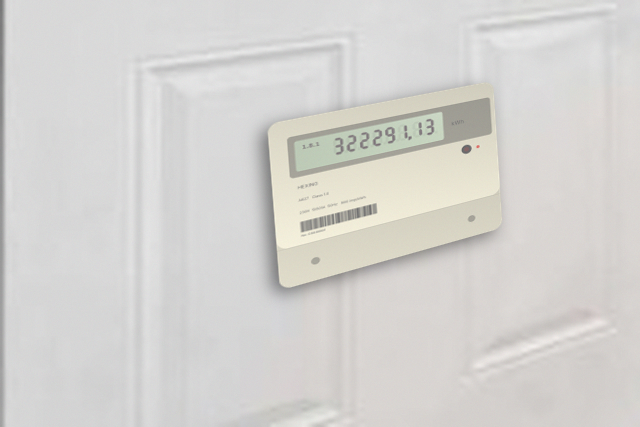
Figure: 322291.13kWh
